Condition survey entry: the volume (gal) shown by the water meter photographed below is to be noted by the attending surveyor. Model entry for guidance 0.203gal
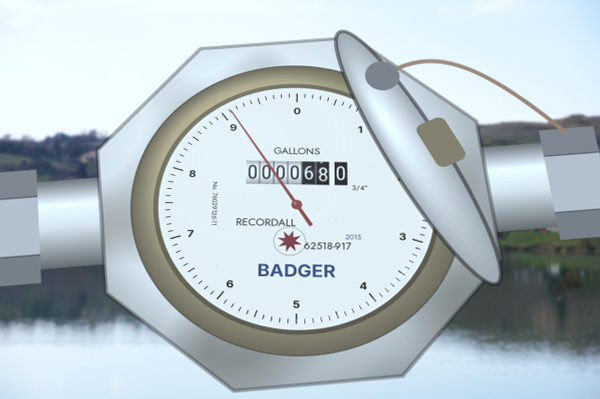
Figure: 679.1gal
